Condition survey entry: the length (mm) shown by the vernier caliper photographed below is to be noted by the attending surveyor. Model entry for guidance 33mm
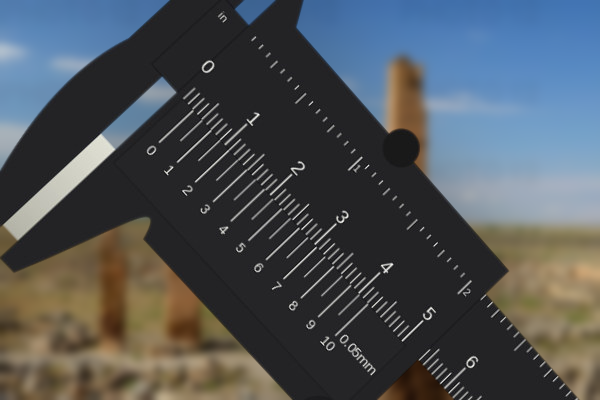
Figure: 3.2mm
